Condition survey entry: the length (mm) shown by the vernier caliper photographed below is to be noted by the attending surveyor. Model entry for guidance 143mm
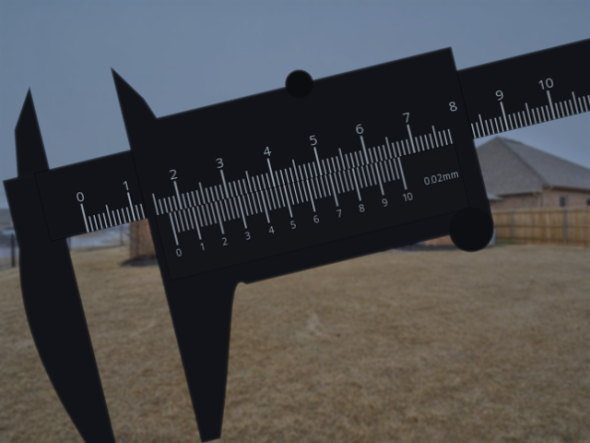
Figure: 17.5mm
